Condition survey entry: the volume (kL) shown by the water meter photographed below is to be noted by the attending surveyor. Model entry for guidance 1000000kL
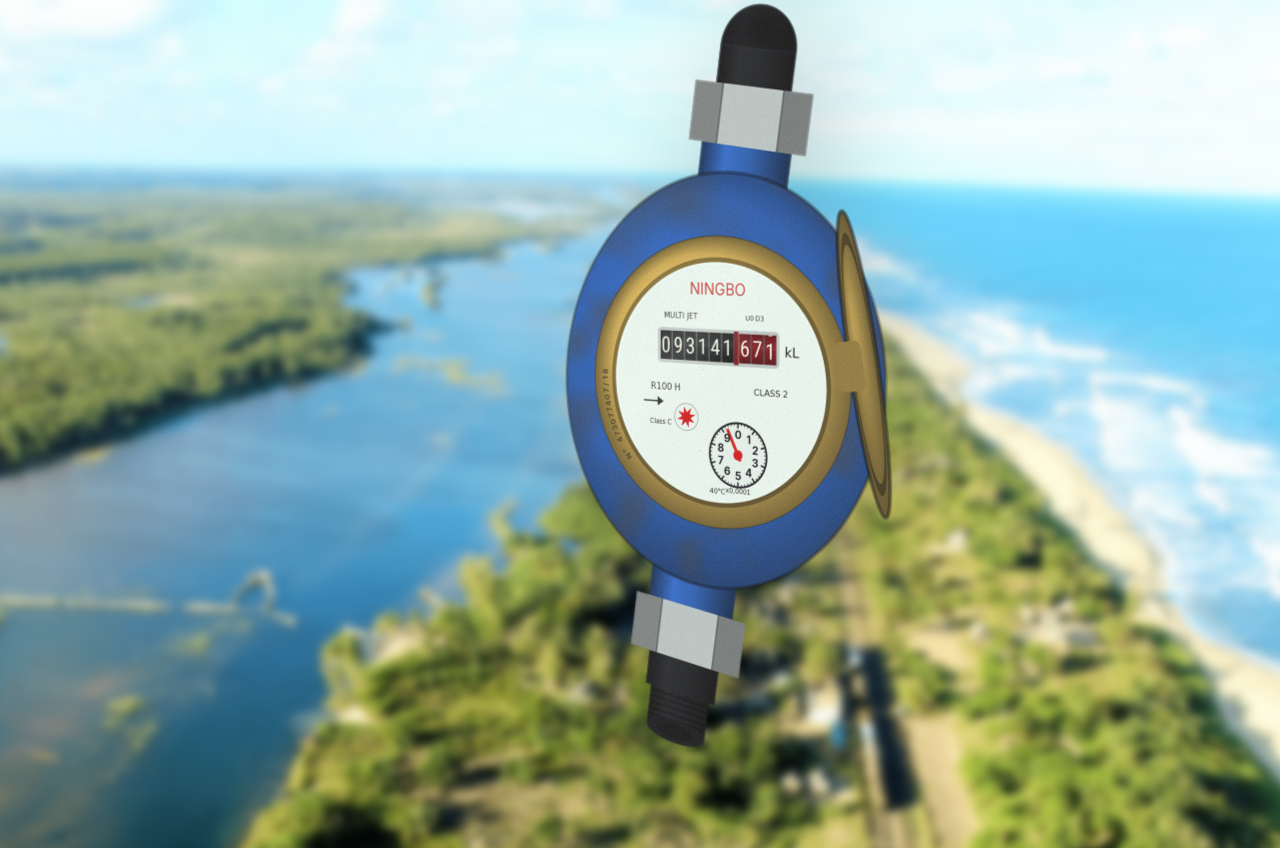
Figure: 93141.6709kL
